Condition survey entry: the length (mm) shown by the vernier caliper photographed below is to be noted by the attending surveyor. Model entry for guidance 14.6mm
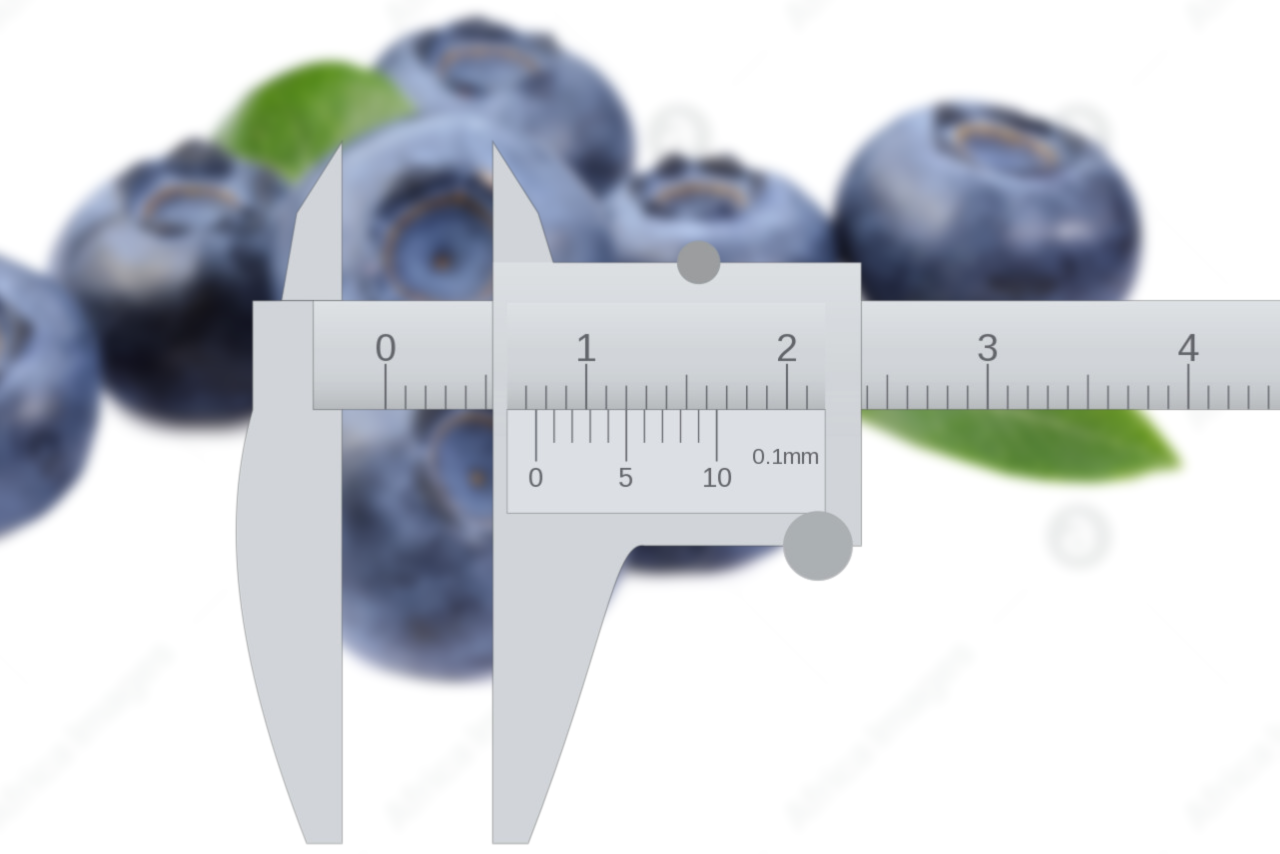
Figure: 7.5mm
